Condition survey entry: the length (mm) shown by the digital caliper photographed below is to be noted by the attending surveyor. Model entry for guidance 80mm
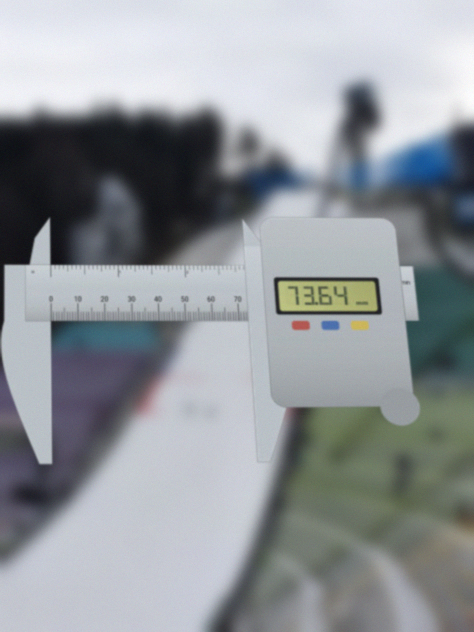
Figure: 73.64mm
